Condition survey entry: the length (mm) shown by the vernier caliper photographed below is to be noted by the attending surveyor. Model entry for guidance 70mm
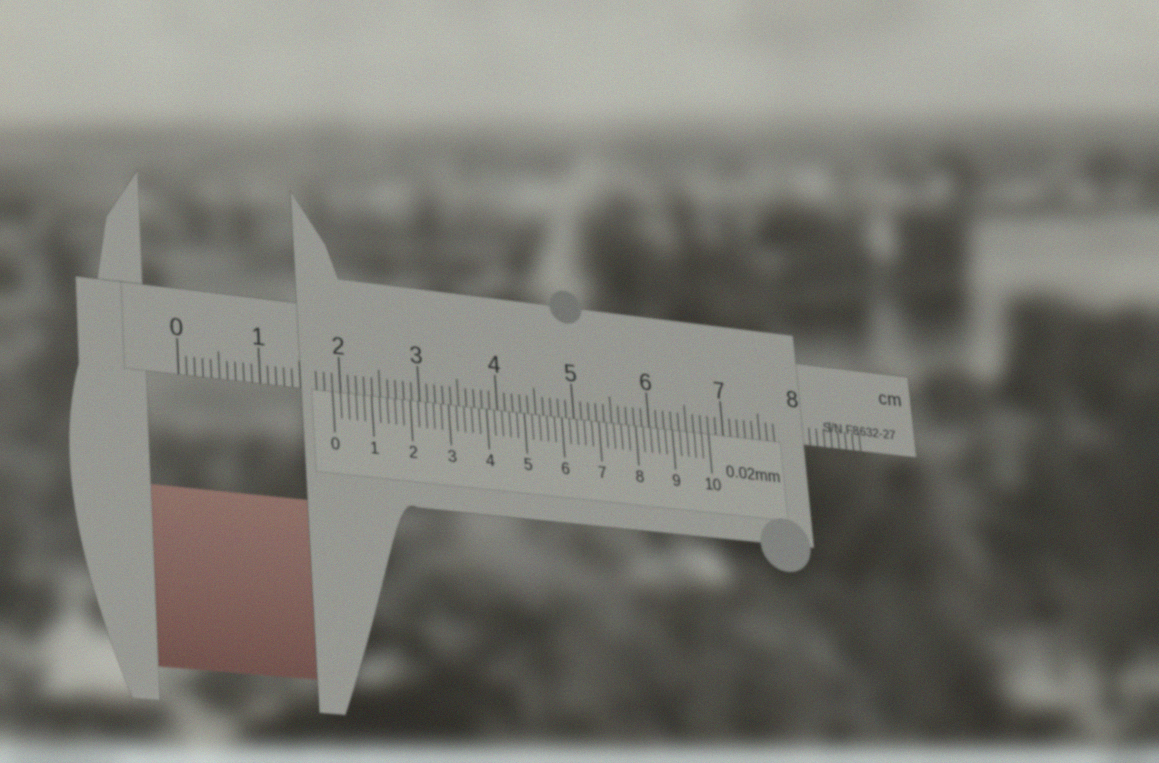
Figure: 19.0mm
